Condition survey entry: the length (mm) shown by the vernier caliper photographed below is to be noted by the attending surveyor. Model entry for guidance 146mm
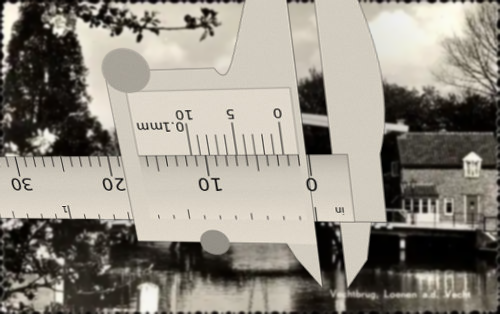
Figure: 2.4mm
